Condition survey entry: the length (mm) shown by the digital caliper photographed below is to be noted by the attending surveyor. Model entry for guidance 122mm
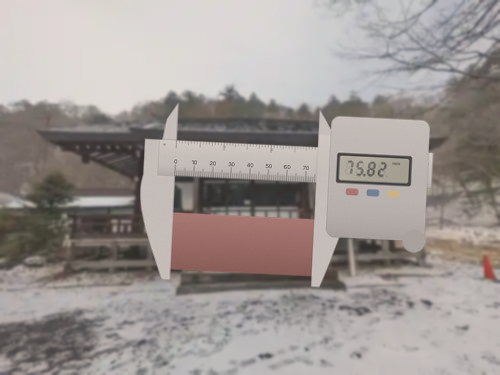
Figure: 75.82mm
